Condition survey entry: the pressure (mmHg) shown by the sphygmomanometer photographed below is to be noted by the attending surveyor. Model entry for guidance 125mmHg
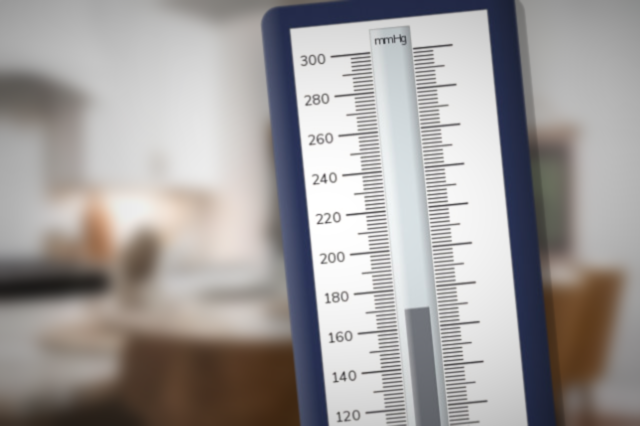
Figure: 170mmHg
